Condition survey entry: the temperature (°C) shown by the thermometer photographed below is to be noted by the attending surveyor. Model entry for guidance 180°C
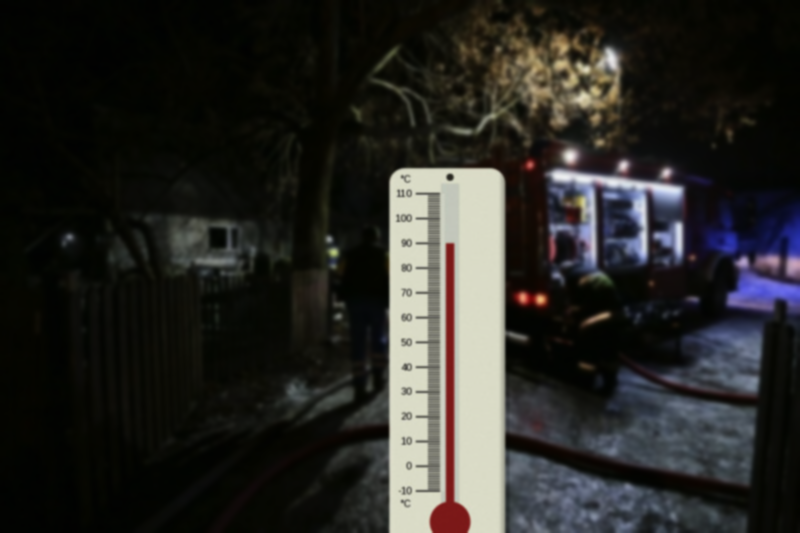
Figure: 90°C
